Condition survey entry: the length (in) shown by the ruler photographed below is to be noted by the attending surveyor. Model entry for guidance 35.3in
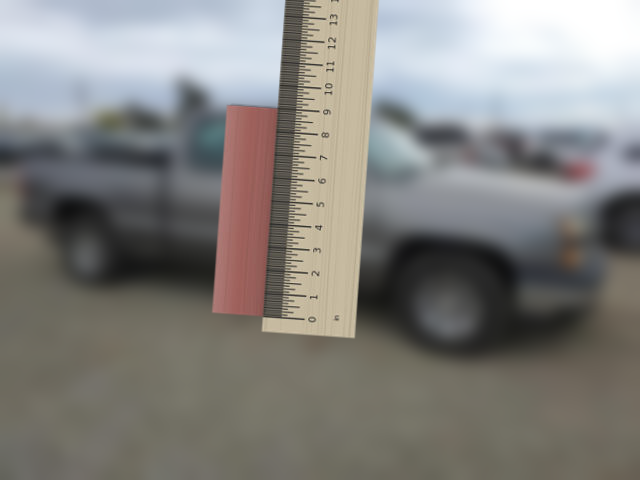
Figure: 9in
